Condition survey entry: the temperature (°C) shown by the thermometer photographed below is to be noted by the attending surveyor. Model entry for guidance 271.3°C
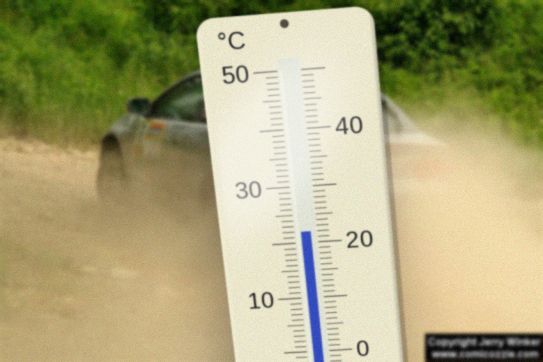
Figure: 22°C
